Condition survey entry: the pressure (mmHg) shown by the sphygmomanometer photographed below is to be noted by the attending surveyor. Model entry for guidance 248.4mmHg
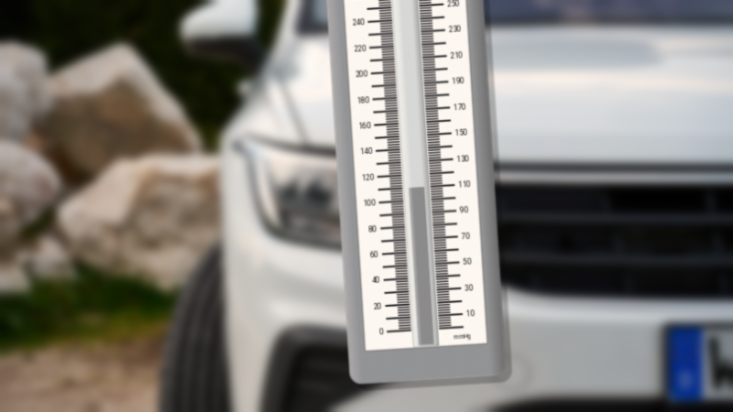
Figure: 110mmHg
